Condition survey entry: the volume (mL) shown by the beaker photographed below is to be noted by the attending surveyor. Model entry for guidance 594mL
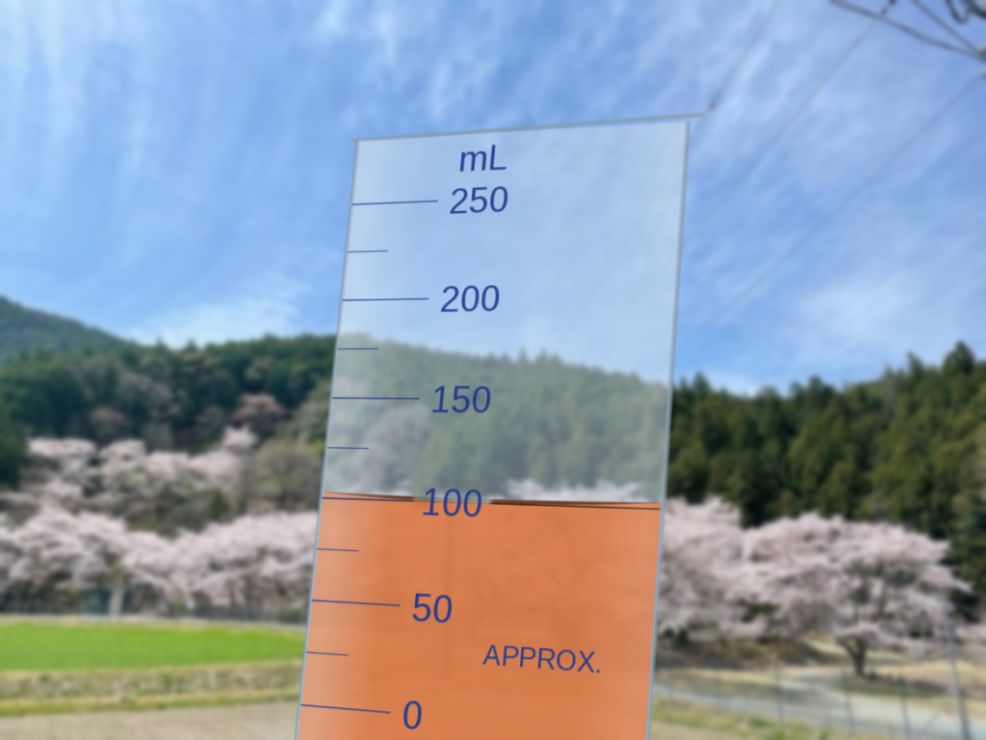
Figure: 100mL
